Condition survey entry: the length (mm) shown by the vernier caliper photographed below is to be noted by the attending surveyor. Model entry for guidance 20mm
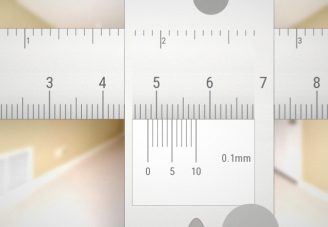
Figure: 48.4mm
